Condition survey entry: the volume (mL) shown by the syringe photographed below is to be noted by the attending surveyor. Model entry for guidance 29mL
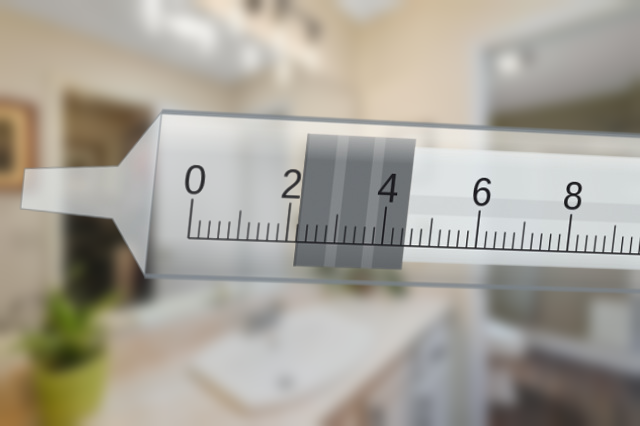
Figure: 2.2mL
